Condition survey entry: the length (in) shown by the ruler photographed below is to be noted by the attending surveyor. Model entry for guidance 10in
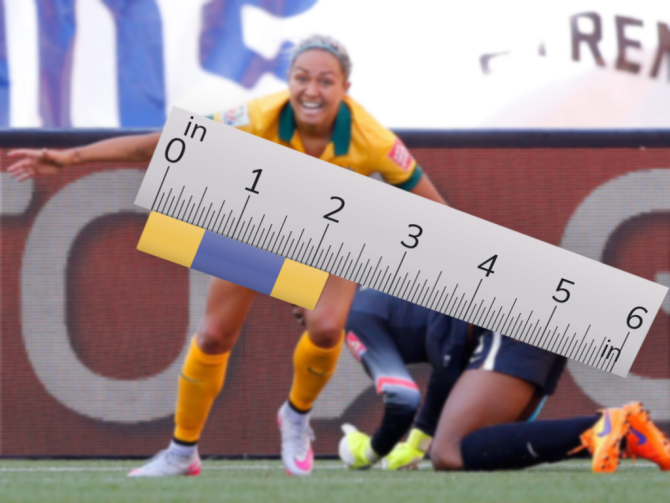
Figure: 2.25in
